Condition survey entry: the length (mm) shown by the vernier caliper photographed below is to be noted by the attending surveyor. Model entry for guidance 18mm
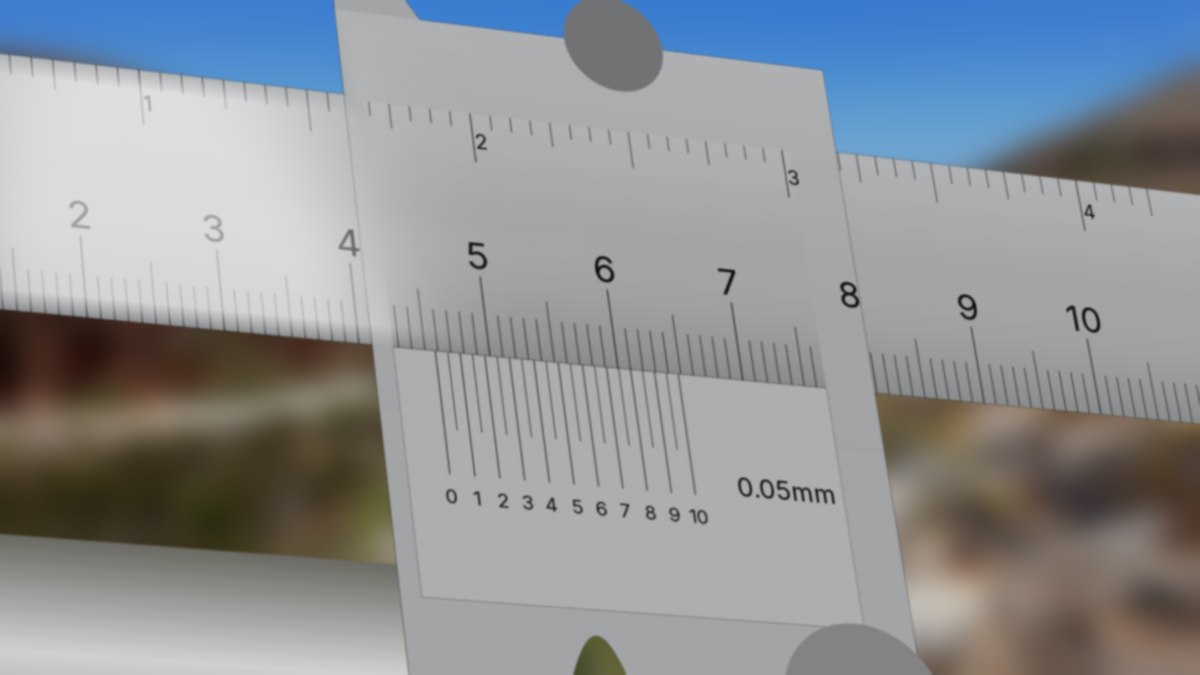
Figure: 45.8mm
